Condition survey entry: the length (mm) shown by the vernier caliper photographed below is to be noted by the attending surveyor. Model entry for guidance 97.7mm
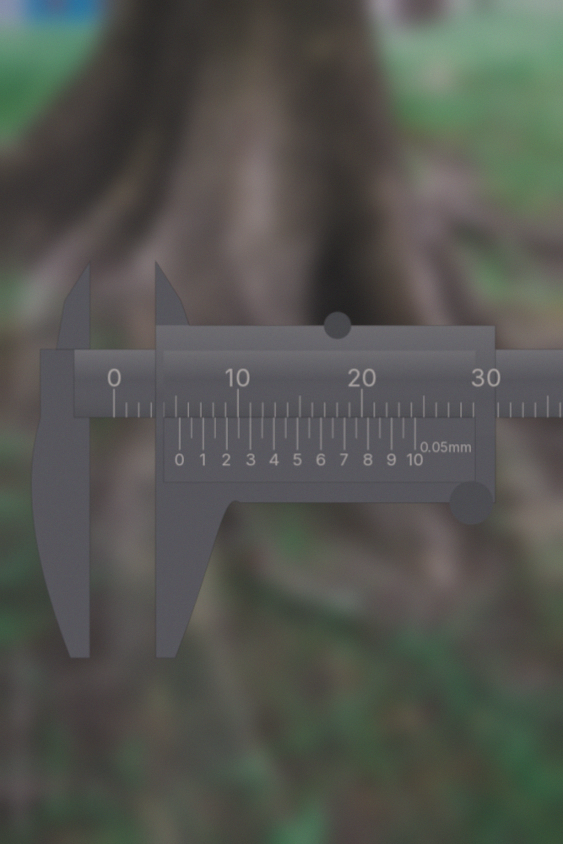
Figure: 5.3mm
